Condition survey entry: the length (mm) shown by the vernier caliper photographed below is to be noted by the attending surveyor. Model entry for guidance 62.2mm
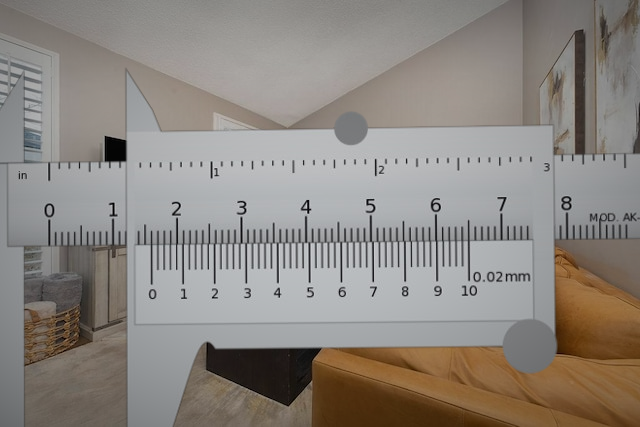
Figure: 16.0mm
